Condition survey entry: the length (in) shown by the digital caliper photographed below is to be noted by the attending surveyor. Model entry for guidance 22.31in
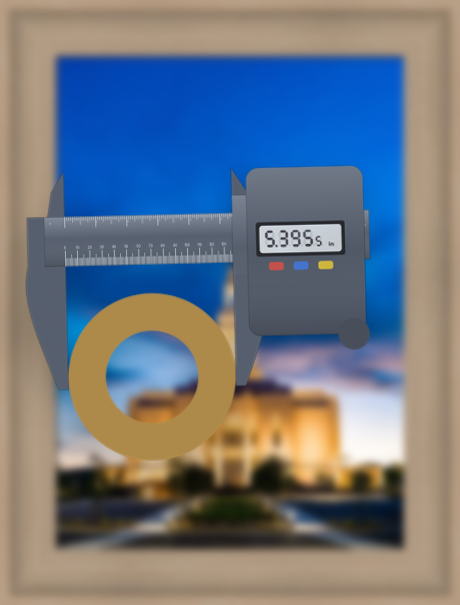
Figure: 5.3955in
